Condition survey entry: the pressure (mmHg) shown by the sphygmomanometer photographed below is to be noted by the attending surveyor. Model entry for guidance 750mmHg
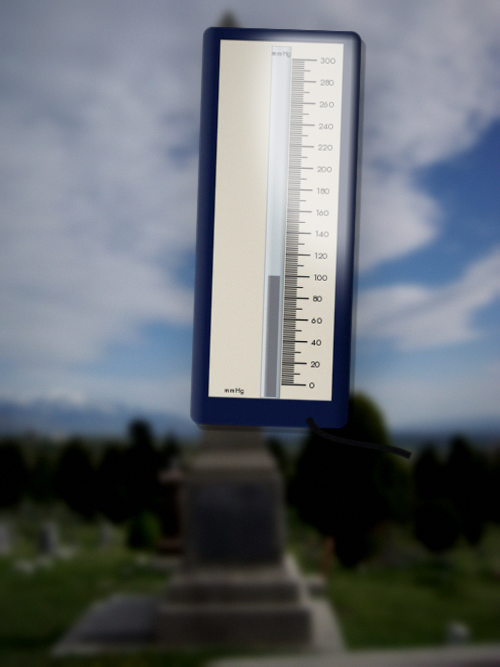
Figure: 100mmHg
